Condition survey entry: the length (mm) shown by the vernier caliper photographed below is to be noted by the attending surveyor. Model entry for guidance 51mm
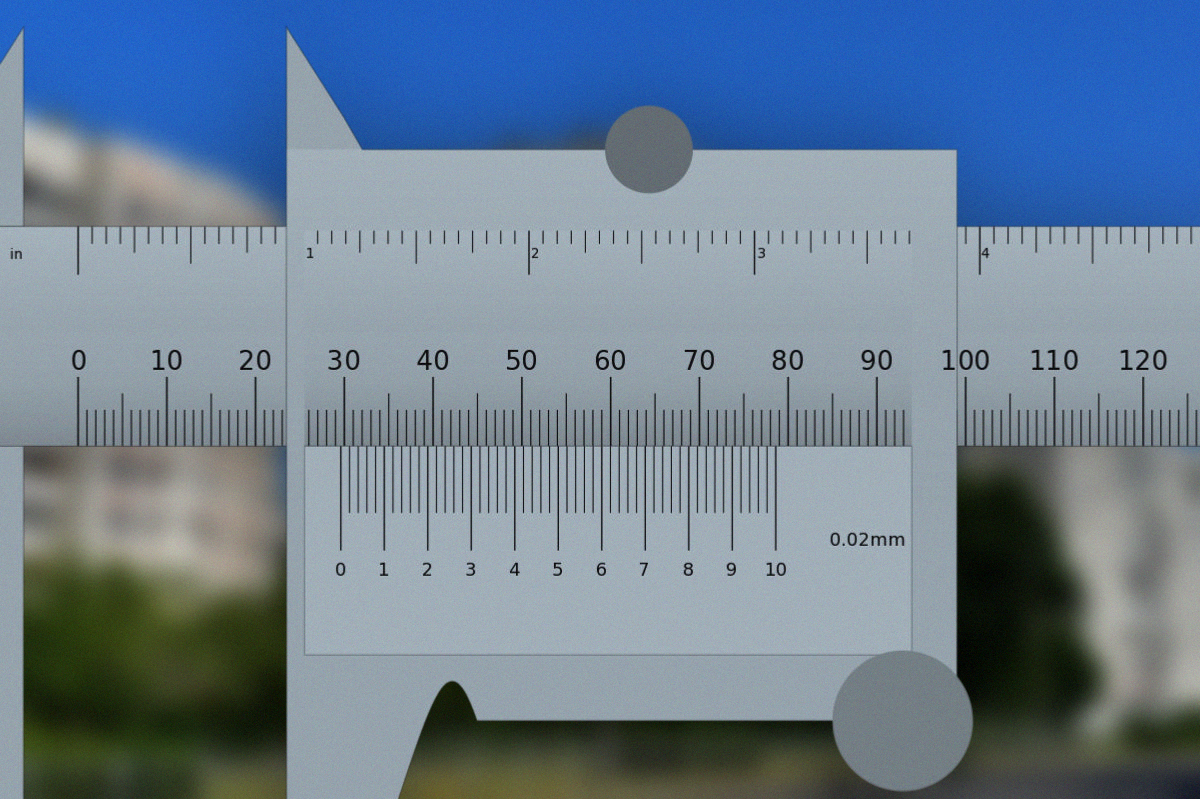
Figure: 29.6mm
